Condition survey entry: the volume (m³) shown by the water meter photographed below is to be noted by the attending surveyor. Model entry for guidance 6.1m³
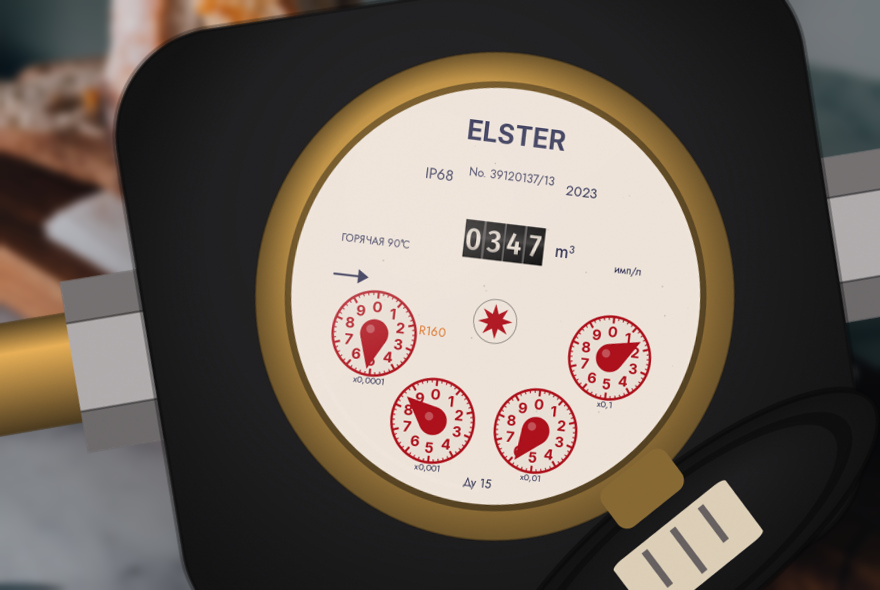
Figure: 347.1585m³
